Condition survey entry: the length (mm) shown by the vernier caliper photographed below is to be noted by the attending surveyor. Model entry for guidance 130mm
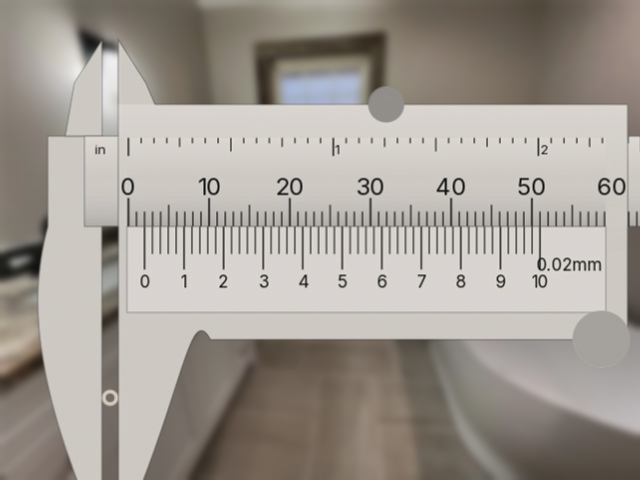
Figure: 2.0mm
